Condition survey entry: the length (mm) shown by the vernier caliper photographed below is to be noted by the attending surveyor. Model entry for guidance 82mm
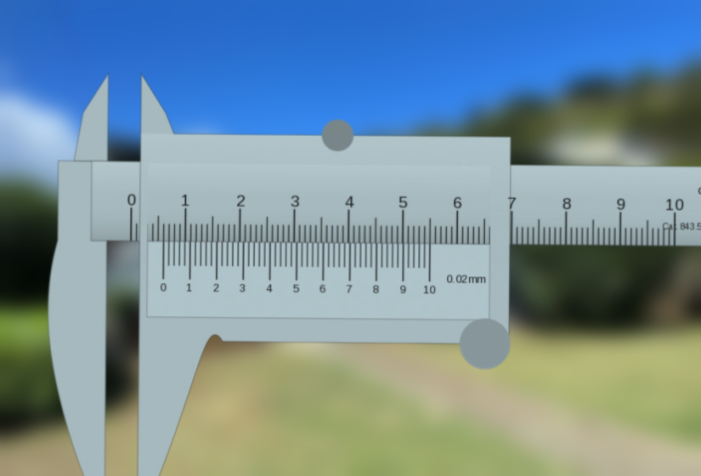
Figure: 6.0mm
